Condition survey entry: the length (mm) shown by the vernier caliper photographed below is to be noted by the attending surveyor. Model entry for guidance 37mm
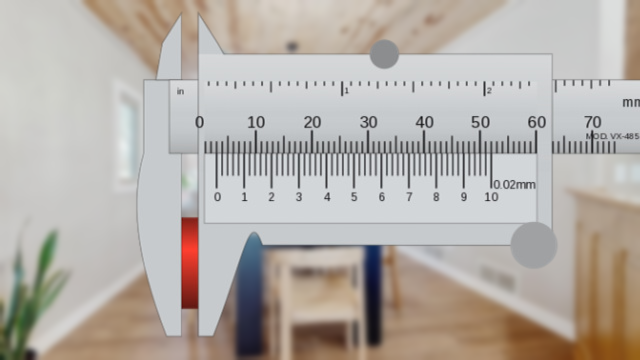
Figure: 3.0mm
